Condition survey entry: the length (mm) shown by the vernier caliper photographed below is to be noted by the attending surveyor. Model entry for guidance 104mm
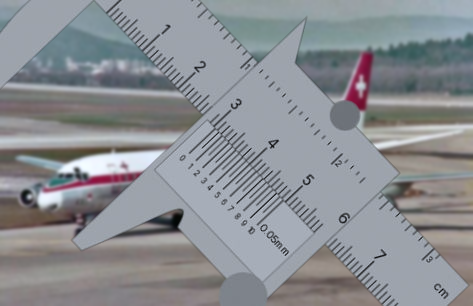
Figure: 30.5mm
